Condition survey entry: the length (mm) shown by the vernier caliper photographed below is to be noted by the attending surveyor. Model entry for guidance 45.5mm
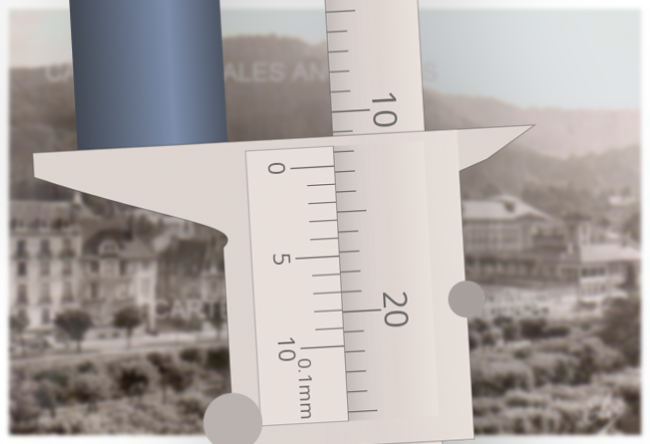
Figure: 12.7mm
